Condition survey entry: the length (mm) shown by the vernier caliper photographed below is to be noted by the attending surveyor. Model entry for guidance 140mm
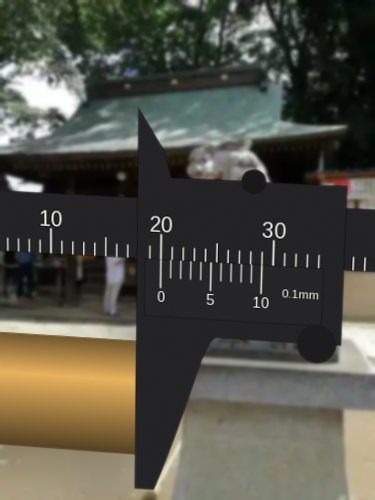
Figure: 20.0mm
